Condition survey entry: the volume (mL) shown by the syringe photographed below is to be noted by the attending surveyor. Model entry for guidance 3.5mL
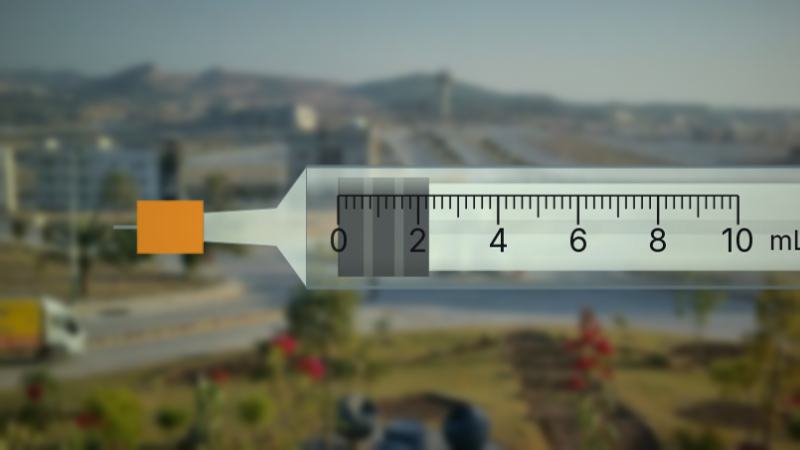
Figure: 0mL
